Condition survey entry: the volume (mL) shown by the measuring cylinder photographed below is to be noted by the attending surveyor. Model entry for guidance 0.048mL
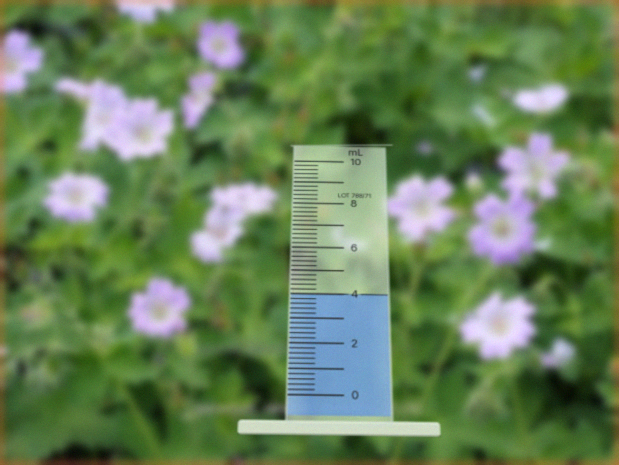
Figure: 4mL
